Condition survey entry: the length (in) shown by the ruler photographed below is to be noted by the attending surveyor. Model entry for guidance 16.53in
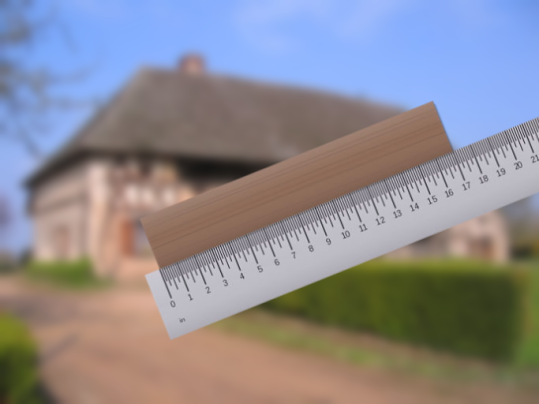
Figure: 17in
